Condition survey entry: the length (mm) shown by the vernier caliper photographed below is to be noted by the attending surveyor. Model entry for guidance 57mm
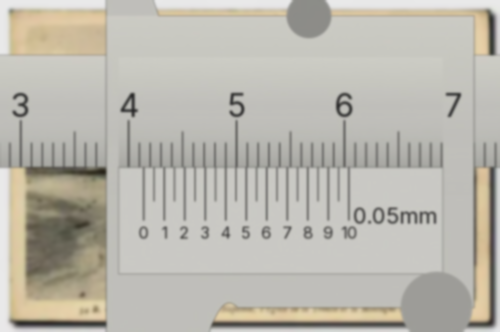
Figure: 41.4mm
